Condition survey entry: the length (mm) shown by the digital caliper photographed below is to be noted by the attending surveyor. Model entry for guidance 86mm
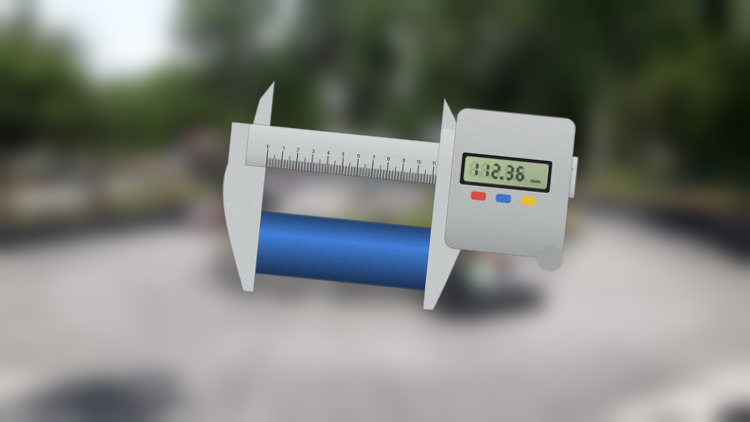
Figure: 112.36mm
